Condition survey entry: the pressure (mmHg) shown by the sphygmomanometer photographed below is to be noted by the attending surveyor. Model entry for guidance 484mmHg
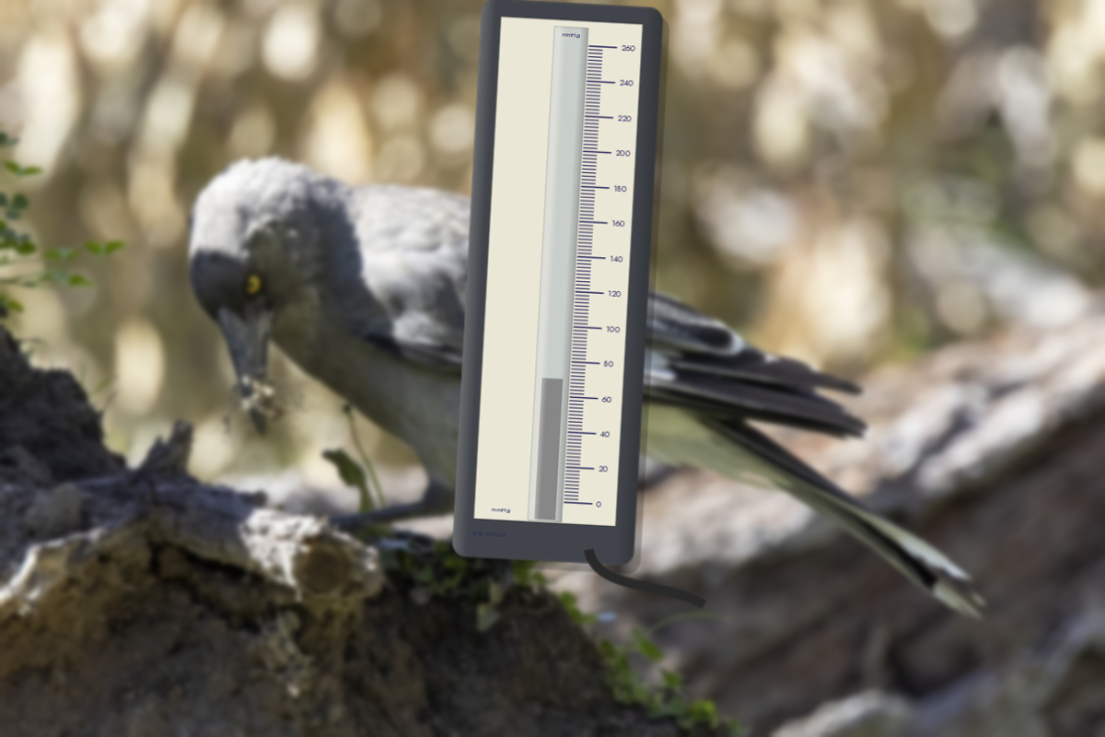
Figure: 70mmHg
